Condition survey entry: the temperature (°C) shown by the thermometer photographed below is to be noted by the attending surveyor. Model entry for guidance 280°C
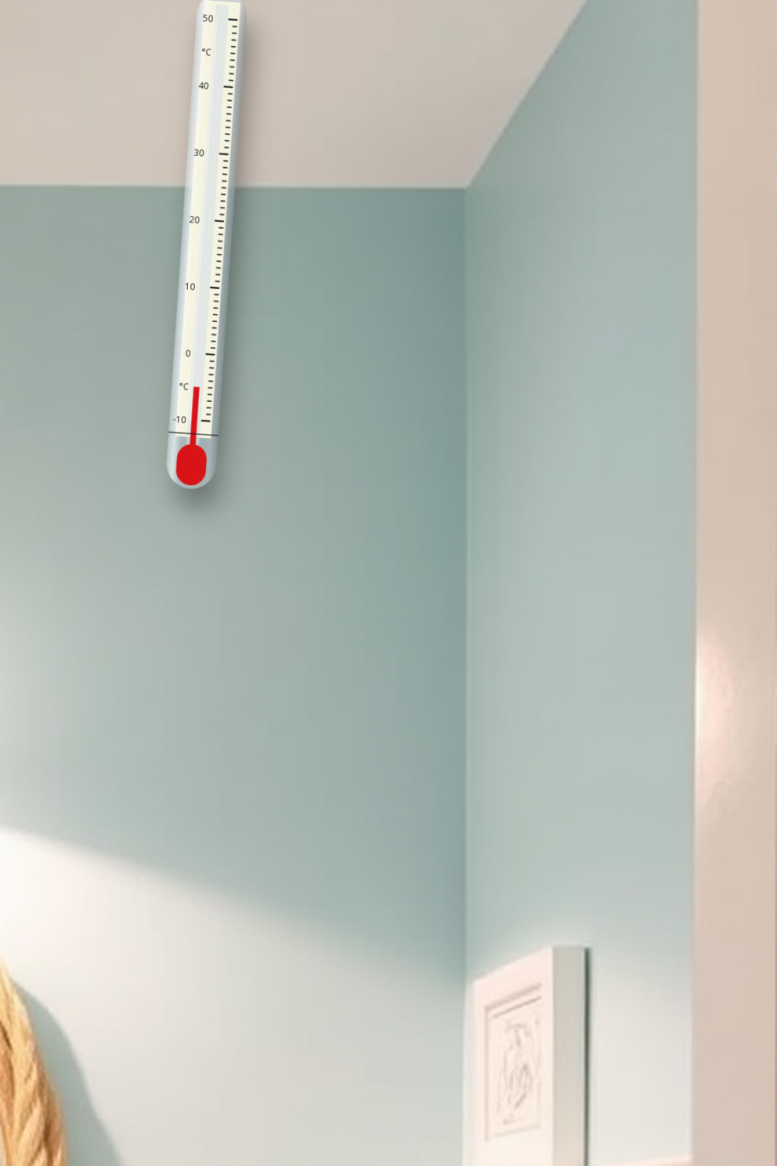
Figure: -5°C
